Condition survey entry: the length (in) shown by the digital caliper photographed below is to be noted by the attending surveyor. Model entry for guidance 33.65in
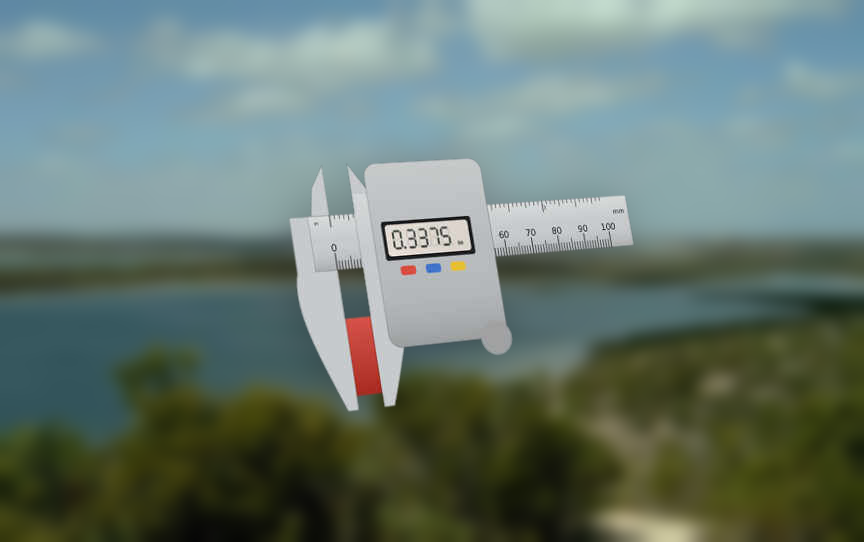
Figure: 0.3375in
